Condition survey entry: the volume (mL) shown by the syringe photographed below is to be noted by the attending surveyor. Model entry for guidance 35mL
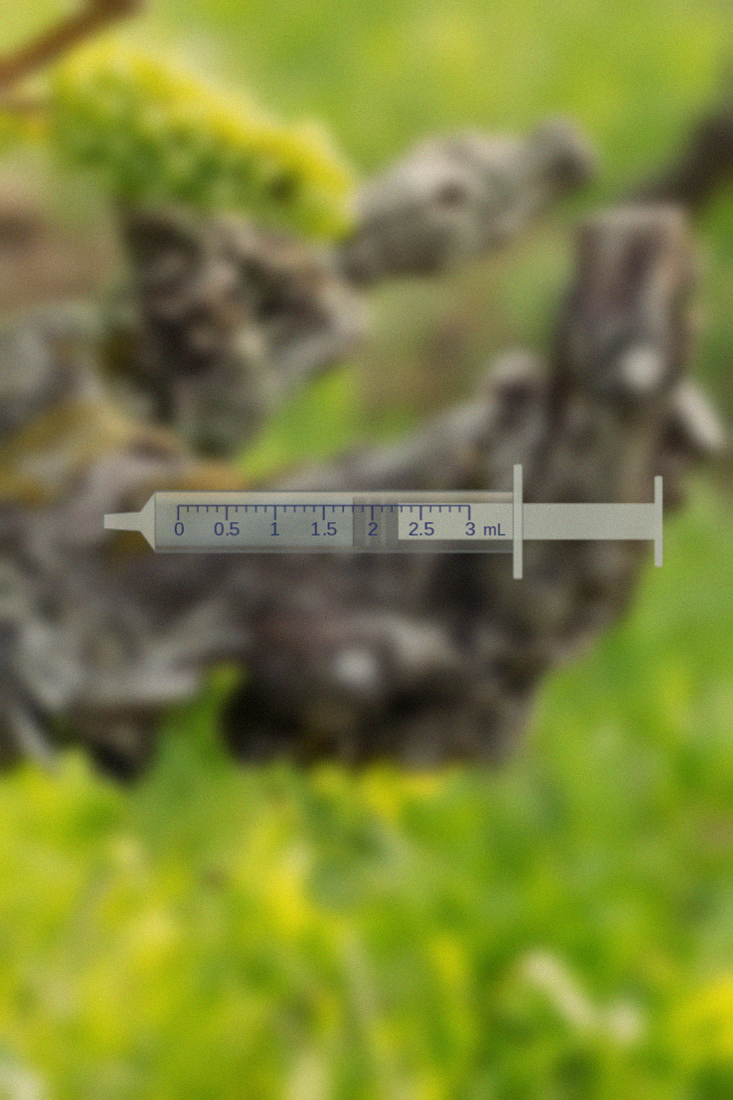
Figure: 1.8mL
